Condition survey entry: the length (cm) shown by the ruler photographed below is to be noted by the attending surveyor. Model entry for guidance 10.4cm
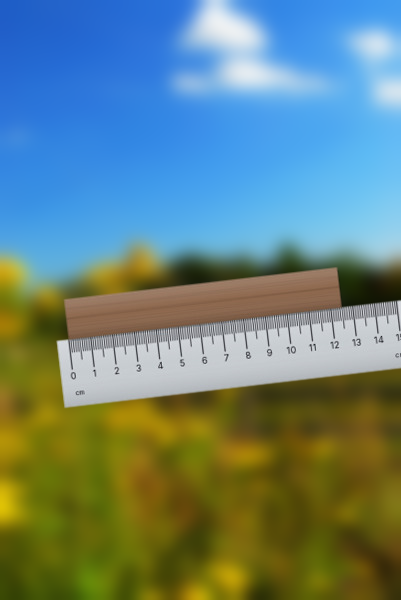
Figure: 12.5cm
